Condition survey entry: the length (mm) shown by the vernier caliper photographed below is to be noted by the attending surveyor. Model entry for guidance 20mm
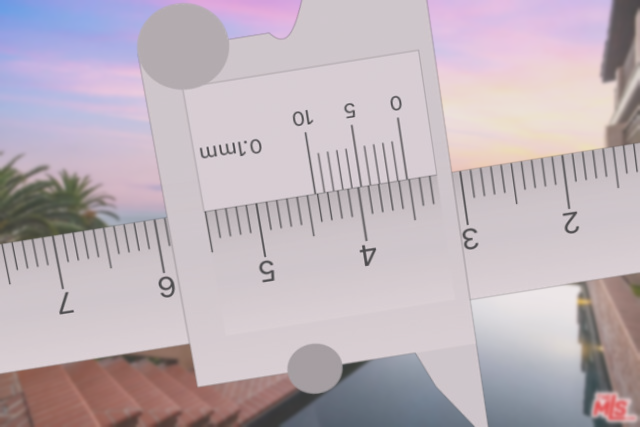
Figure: 35.2mm
